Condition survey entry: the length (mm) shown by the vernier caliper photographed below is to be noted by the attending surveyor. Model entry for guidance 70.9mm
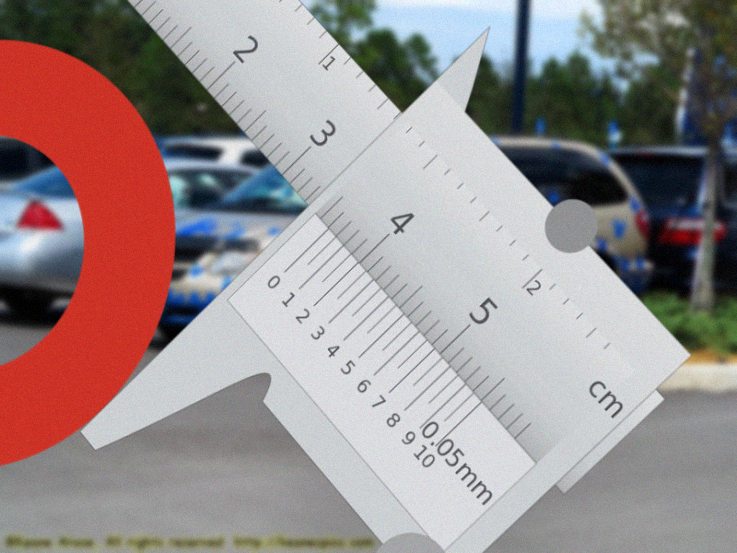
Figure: 36.1mm
